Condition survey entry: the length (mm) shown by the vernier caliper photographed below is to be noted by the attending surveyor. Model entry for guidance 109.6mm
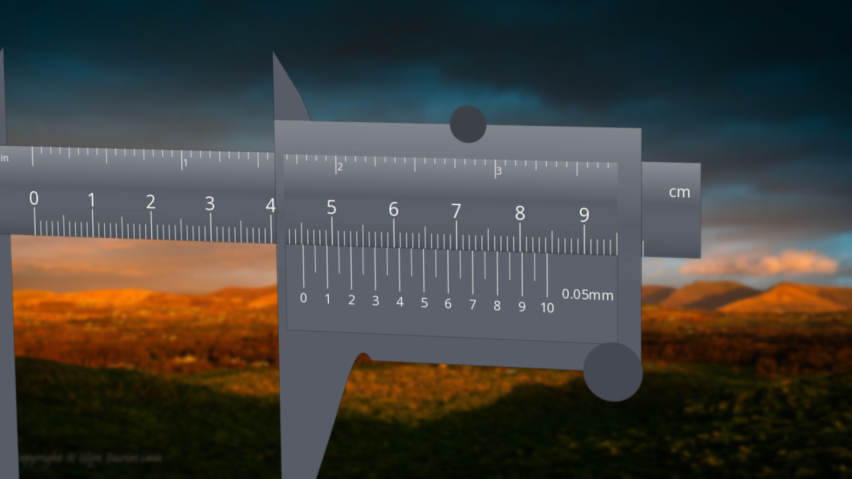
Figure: 45.2mm
